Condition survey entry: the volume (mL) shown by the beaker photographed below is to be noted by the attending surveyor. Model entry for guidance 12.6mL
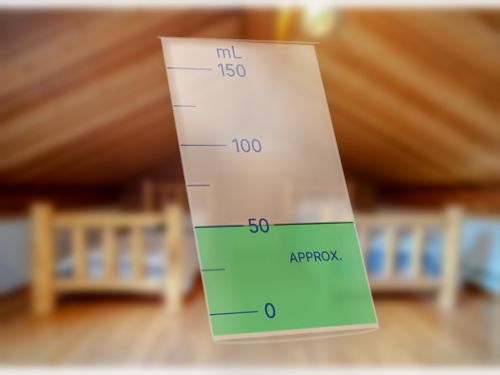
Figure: 50mL
